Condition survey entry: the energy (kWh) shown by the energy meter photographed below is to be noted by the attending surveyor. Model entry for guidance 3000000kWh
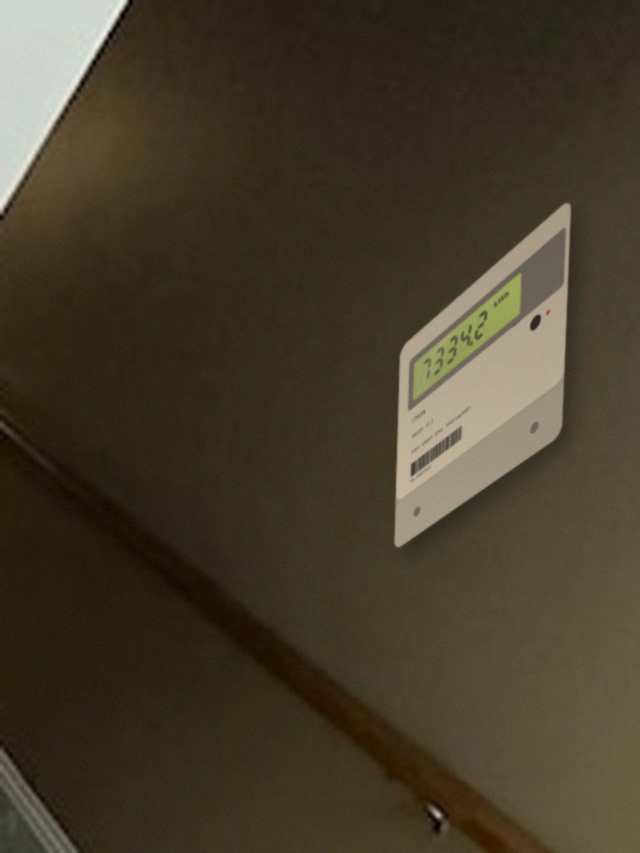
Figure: 7334.2kWh
